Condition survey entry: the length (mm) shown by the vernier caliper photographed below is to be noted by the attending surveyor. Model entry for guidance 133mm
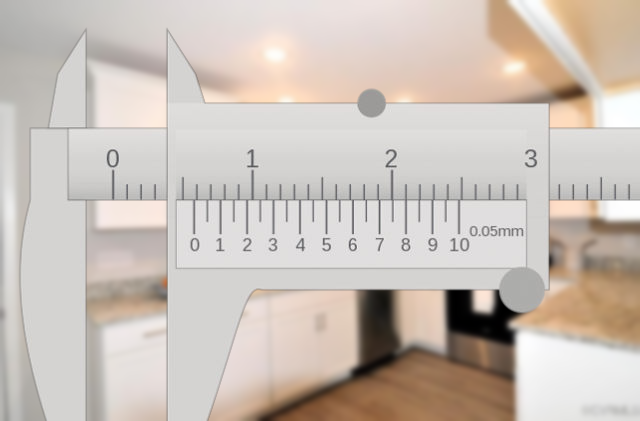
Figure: 5.8mm
